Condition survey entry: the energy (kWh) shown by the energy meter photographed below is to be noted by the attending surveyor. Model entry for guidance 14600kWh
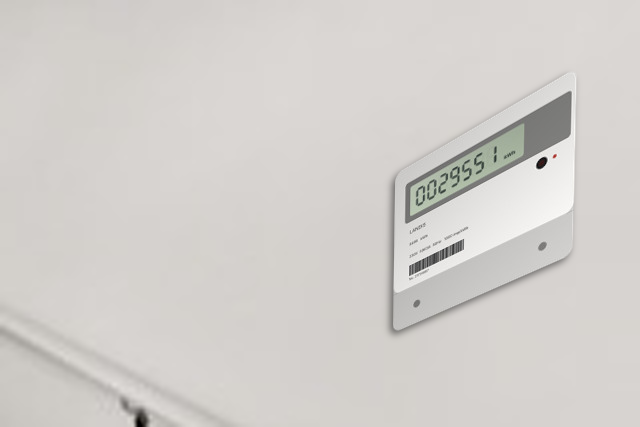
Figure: 29551kWh
